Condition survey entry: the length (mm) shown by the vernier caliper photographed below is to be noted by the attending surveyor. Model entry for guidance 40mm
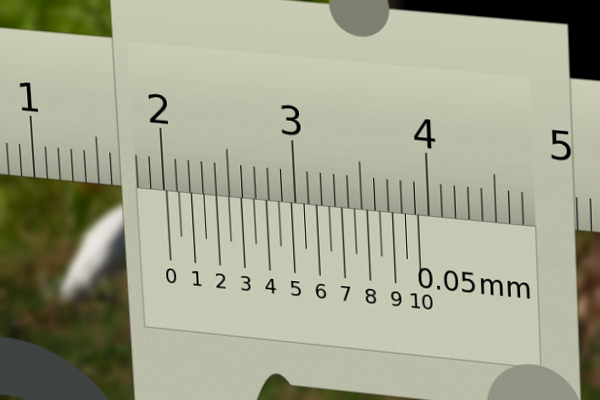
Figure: 20.2mm
